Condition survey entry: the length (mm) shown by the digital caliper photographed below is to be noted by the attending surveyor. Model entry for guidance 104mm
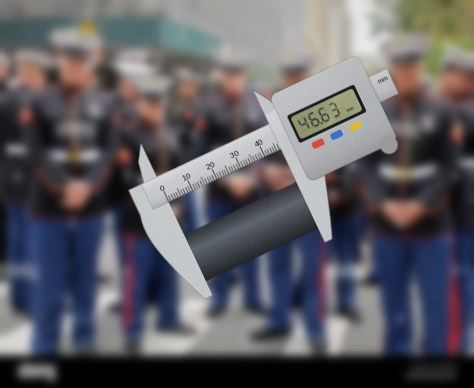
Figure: 46.63mm
